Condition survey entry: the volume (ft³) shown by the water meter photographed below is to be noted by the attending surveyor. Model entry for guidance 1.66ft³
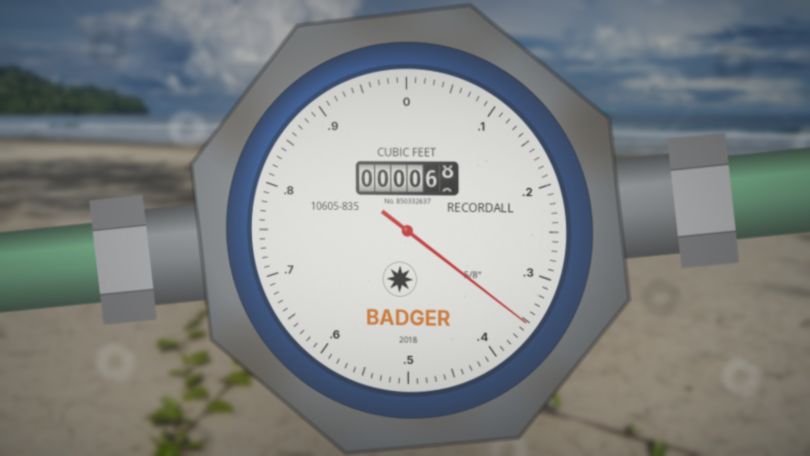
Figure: 68.35ft³
